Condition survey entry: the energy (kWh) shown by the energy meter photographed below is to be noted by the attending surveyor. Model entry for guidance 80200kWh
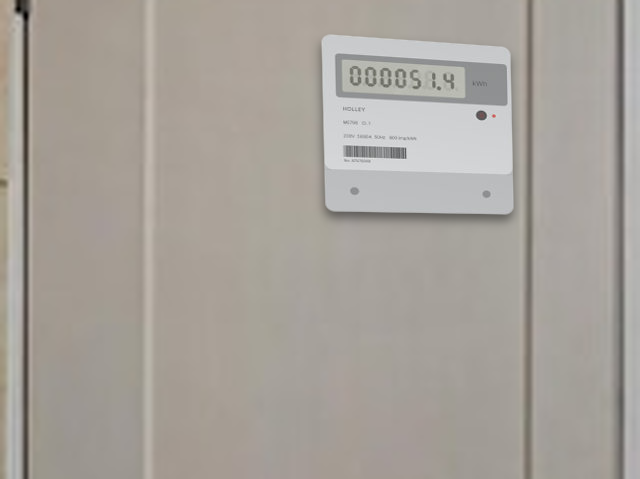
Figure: 51.4kWh
